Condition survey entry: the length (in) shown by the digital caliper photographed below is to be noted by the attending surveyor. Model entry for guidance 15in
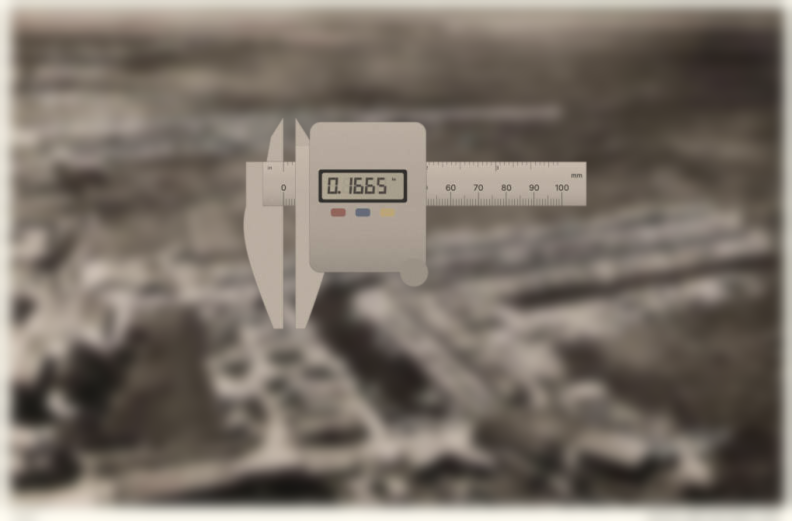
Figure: 0.1665in
